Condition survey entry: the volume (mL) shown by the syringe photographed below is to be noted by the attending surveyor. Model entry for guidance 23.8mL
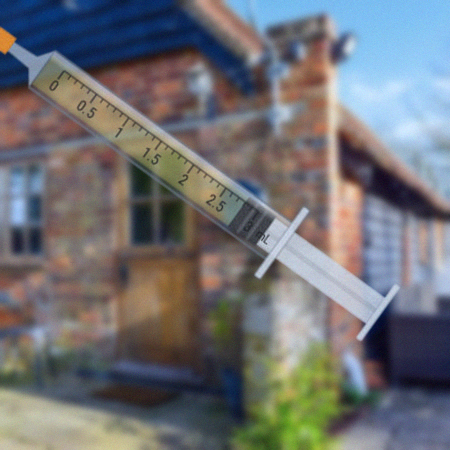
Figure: 2.8mL
